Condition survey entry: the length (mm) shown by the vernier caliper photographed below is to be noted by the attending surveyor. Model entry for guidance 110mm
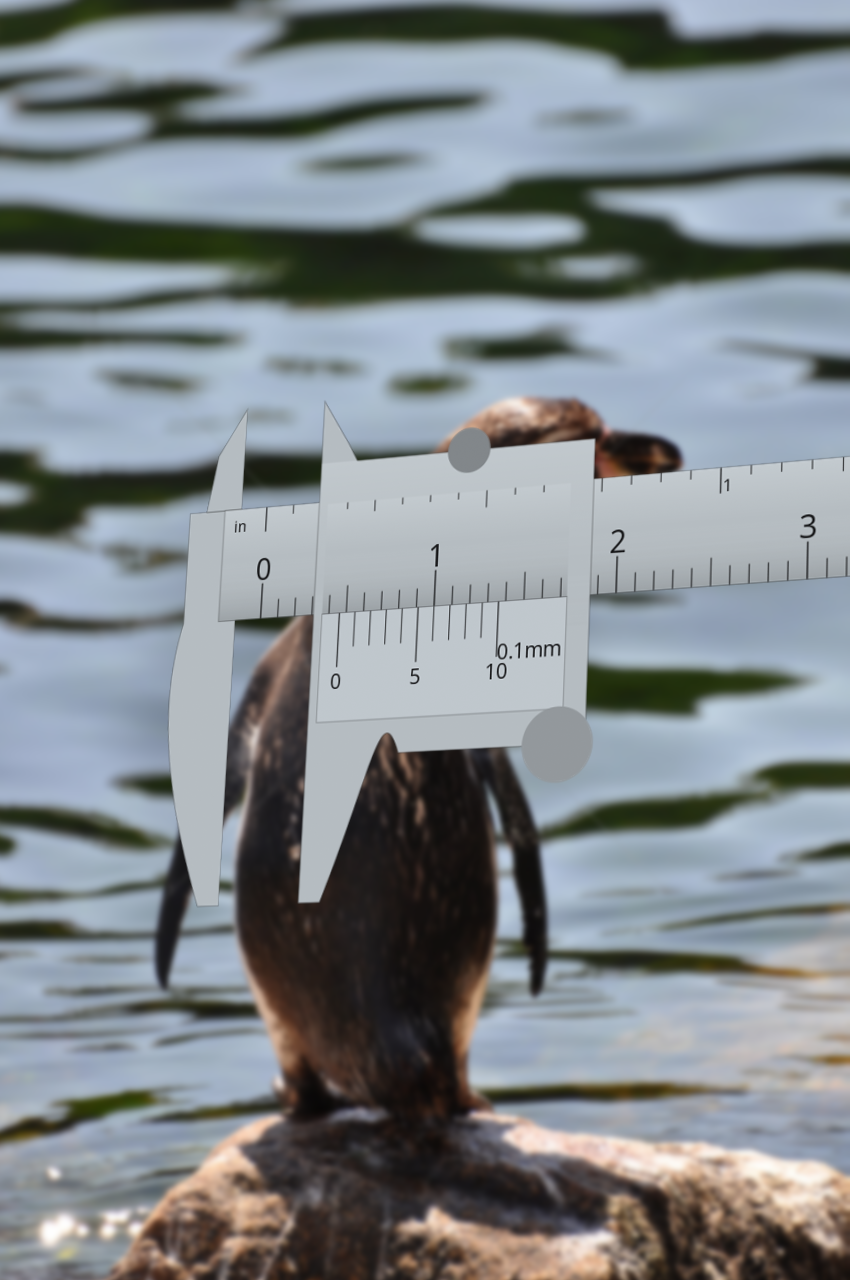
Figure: 4.6mm
